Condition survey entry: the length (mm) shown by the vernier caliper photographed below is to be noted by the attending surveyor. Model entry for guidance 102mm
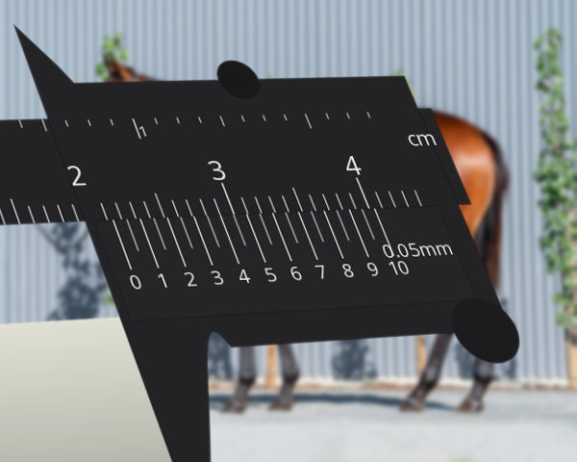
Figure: 21.4mm
